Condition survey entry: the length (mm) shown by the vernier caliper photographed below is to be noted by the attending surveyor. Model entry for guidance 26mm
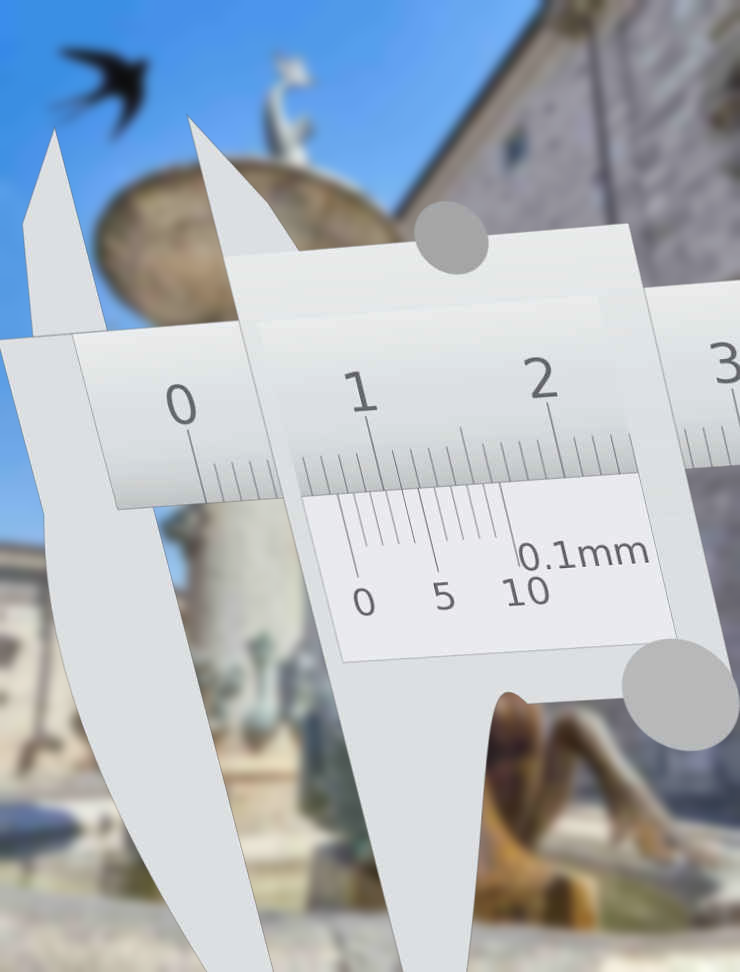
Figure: 7.4mm
